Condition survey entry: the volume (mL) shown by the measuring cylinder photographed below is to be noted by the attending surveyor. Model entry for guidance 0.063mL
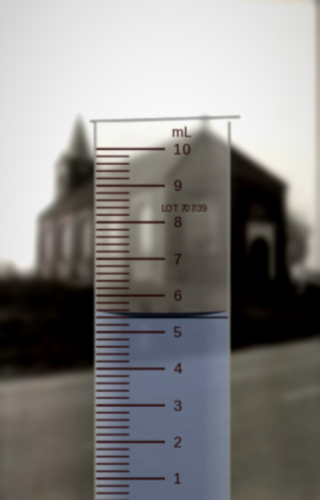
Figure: 5.4mL
